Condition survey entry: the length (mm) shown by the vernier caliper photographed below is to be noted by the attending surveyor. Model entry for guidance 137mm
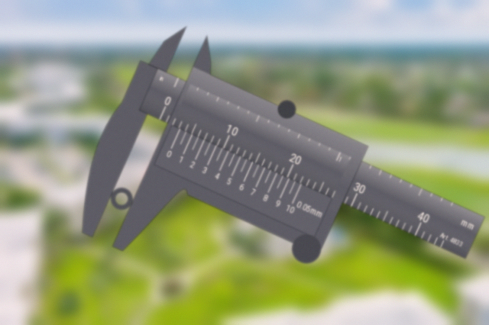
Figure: 3.2mm
